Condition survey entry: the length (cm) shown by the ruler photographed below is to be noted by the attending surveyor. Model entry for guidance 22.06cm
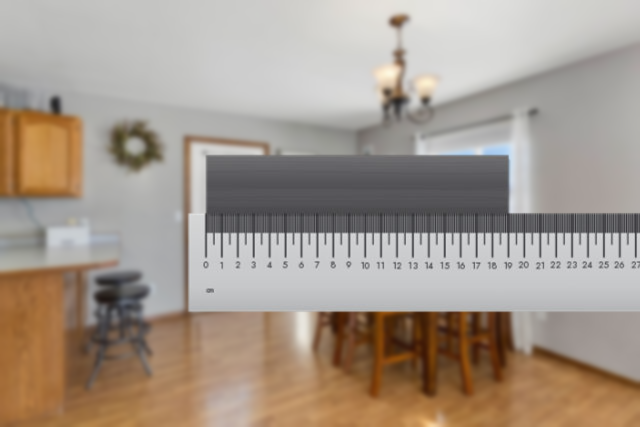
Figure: 19cm
